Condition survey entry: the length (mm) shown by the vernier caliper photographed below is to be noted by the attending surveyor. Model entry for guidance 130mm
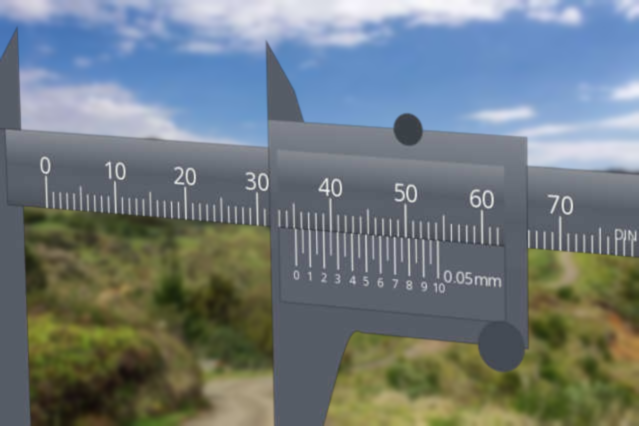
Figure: 35.2mm
